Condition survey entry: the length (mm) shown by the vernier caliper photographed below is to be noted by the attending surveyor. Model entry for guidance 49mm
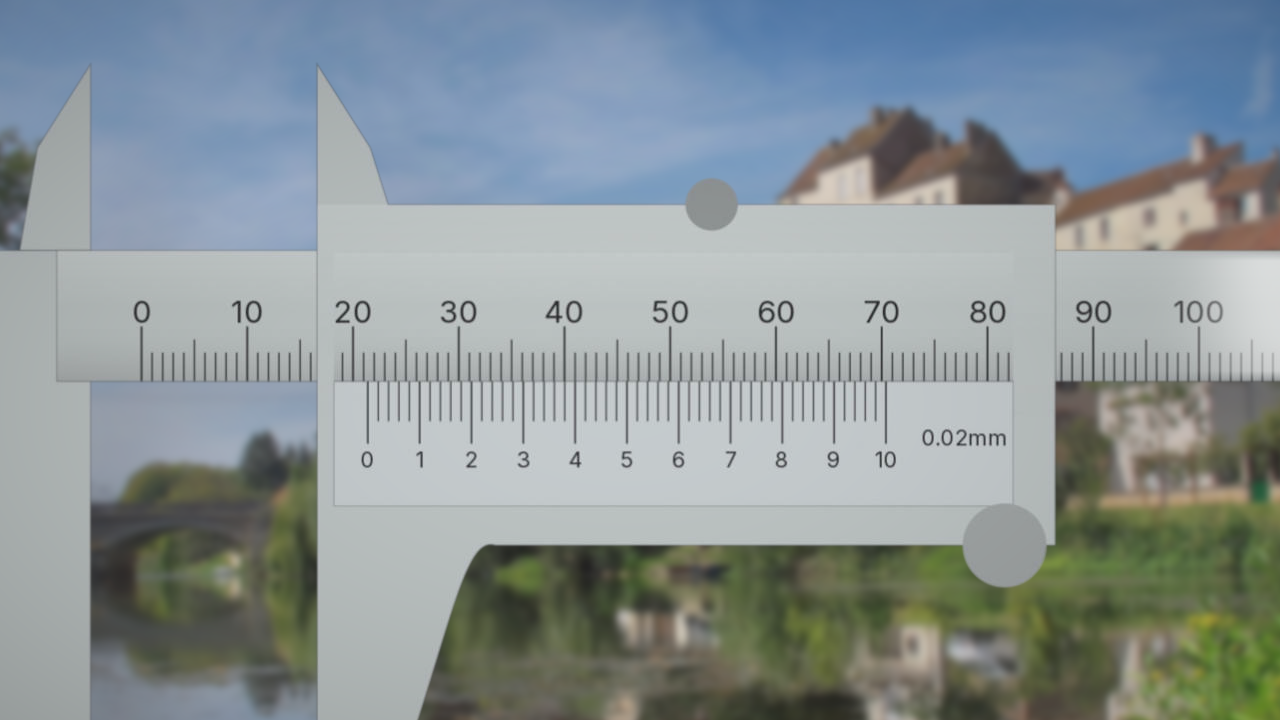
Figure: 21.4mm
